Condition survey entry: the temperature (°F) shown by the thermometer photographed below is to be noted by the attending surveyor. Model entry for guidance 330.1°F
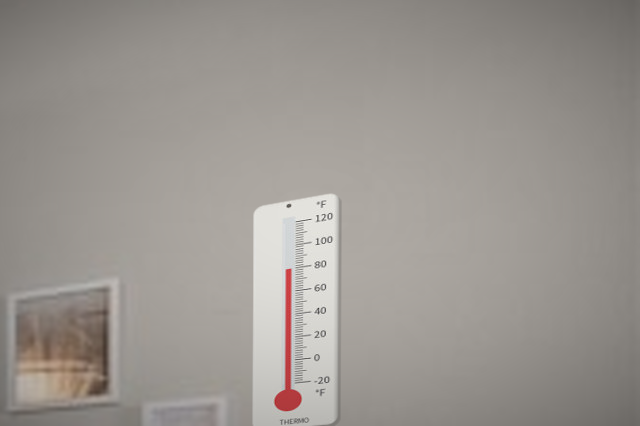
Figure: 80°F
